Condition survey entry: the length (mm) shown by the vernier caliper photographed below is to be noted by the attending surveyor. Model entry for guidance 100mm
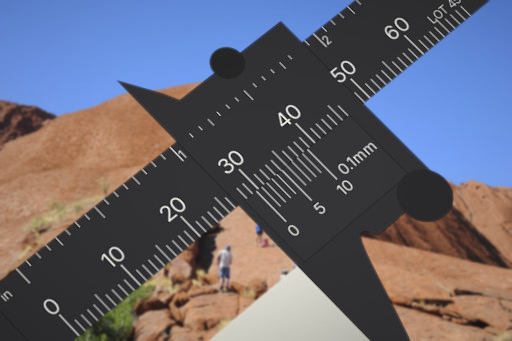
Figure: 29.6mm
